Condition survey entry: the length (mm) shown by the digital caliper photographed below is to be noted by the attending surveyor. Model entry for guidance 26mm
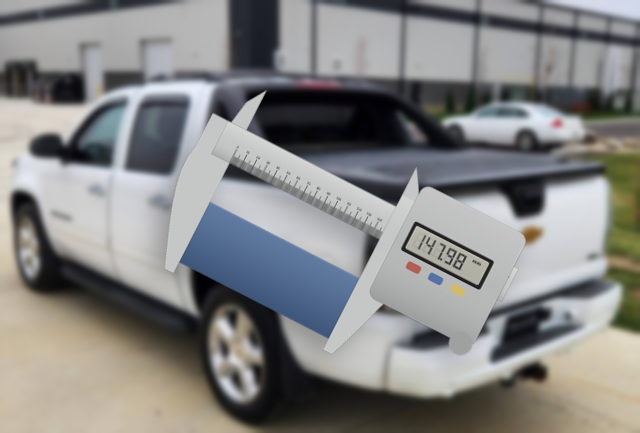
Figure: 147.98mm
